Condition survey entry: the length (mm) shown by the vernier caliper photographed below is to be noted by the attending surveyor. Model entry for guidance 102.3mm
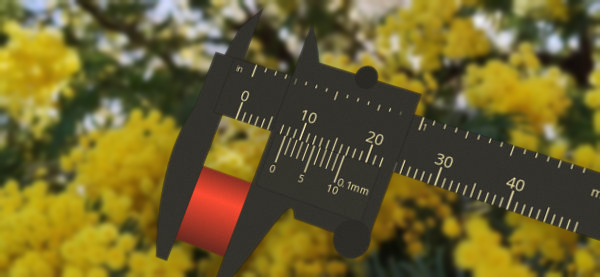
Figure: 7.8mm
